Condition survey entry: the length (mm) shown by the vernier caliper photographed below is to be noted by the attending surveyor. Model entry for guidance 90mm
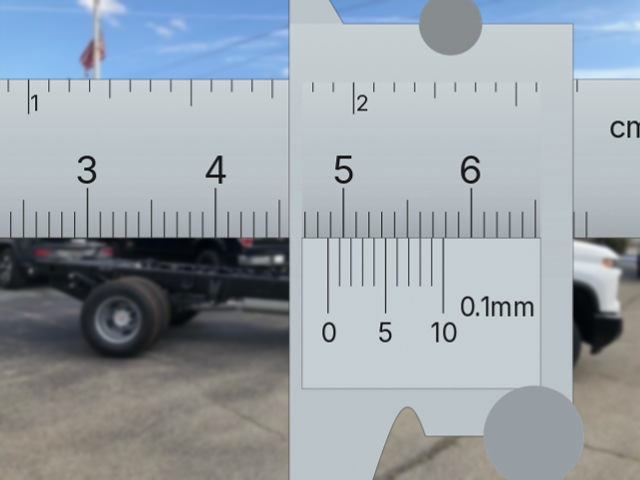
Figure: 48.8mm
